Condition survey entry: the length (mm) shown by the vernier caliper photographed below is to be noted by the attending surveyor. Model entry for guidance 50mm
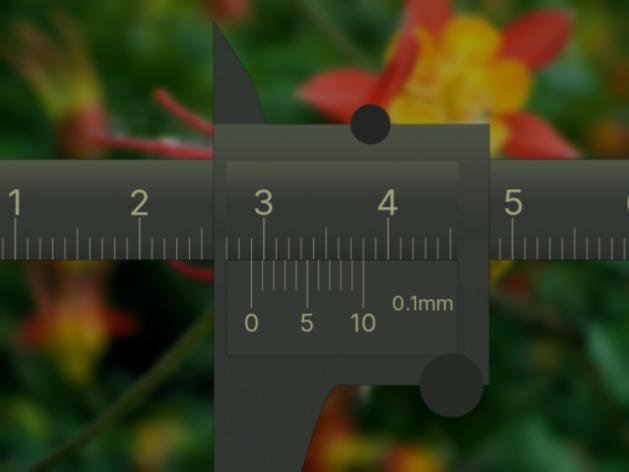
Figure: 29.0mm
